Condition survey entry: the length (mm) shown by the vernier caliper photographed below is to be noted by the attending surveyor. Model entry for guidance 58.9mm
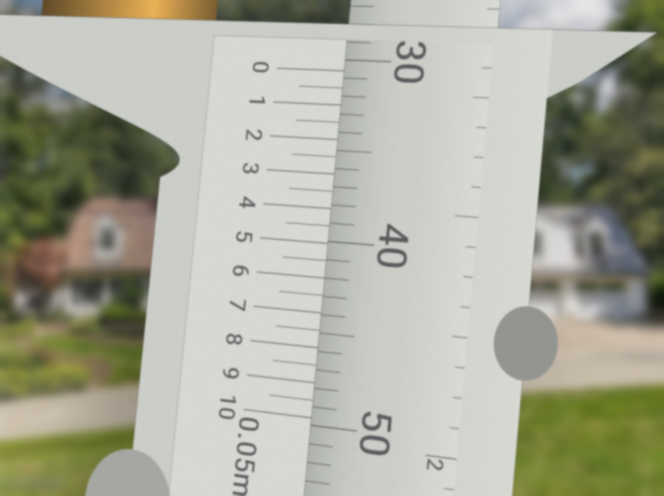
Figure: 30.6mm
